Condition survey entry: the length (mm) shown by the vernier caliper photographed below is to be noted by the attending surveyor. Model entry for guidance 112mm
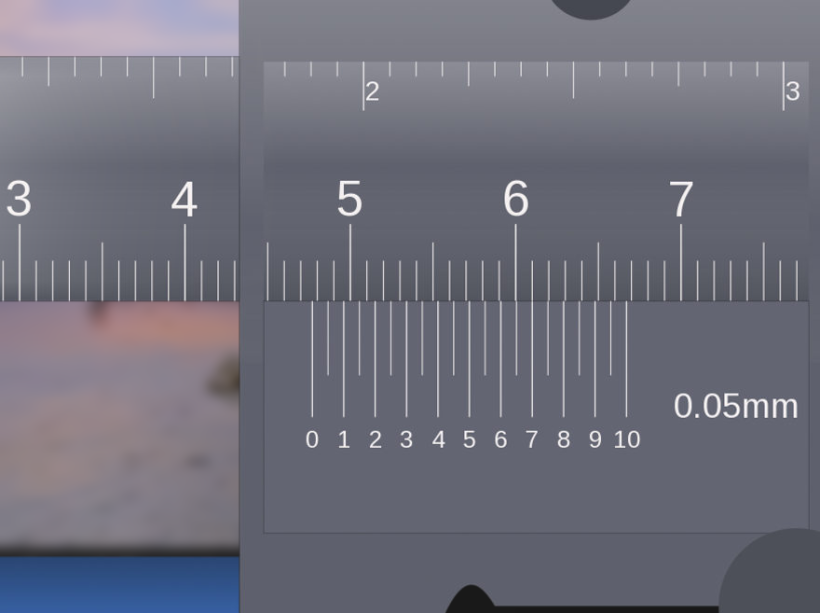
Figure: 47.7mm
